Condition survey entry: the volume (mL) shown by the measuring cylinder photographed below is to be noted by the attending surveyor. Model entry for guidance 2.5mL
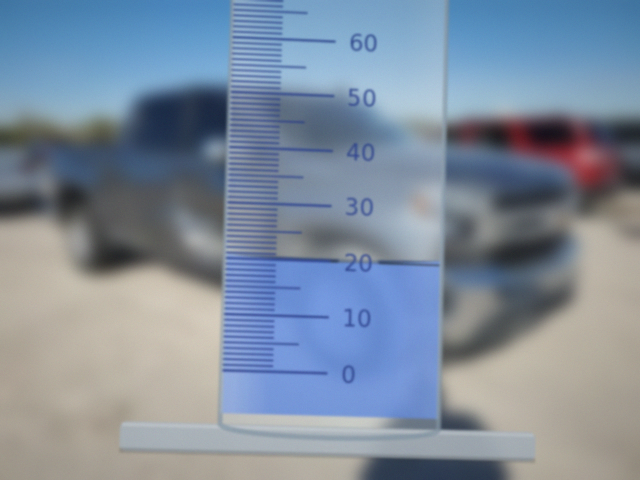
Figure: 20mL
